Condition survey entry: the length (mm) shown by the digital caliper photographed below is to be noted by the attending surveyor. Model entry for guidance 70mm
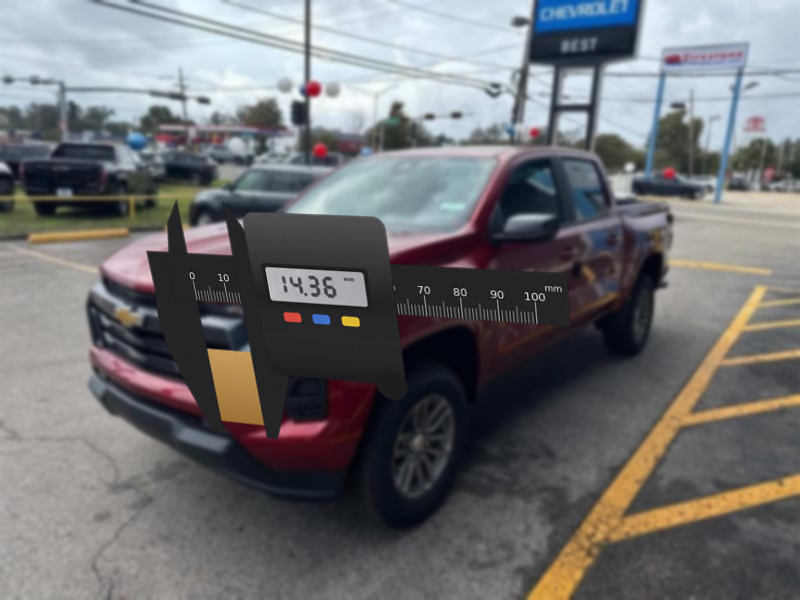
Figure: 14.36mm
